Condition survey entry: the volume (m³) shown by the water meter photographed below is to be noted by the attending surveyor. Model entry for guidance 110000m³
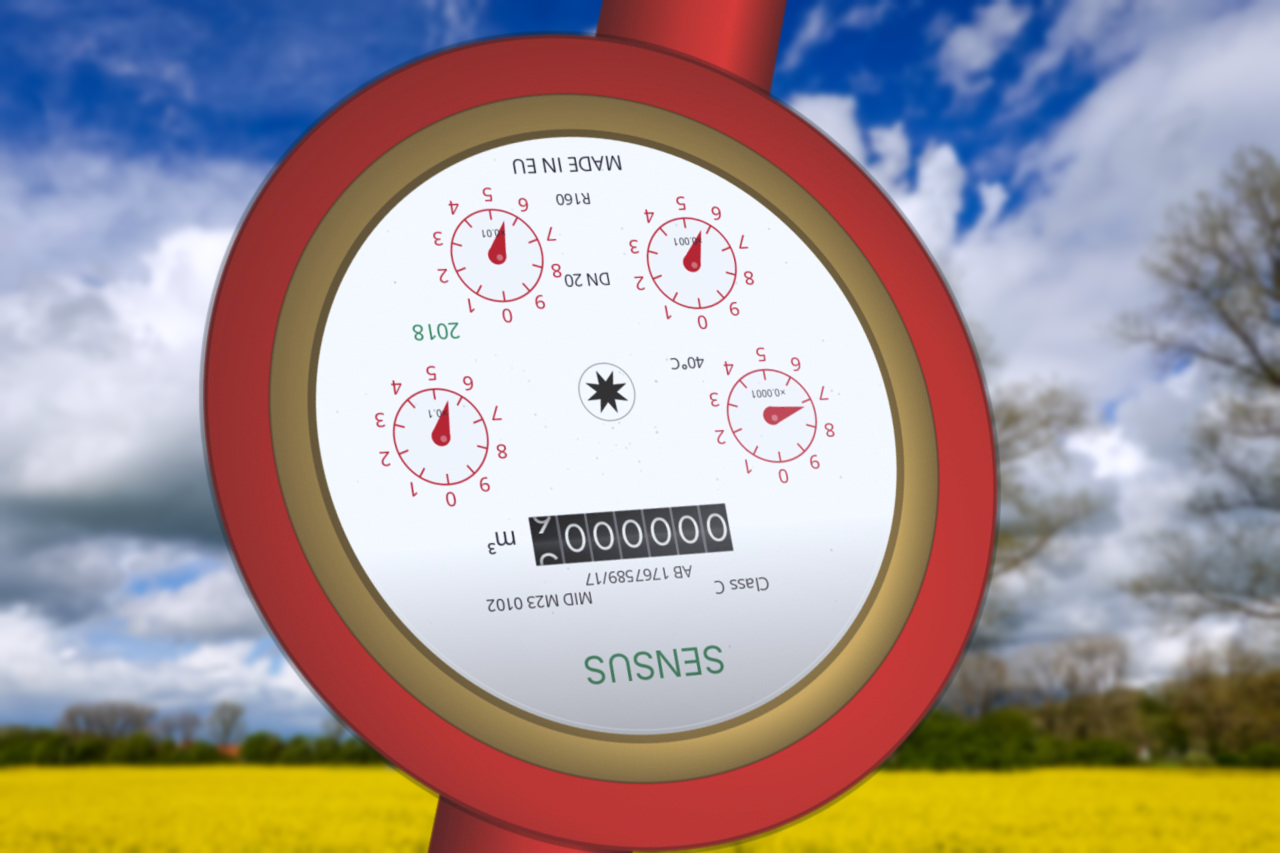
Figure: 5.5557m³
